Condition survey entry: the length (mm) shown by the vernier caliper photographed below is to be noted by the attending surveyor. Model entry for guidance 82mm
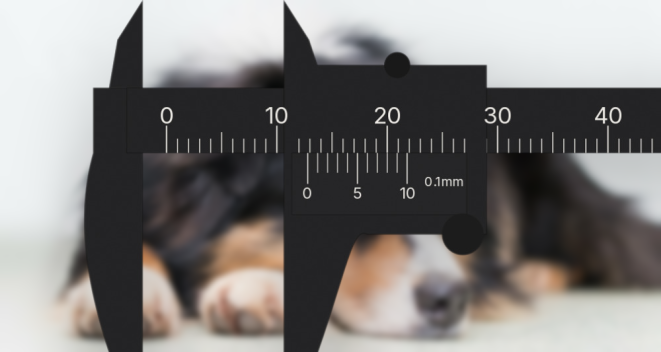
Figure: 12.8mm
